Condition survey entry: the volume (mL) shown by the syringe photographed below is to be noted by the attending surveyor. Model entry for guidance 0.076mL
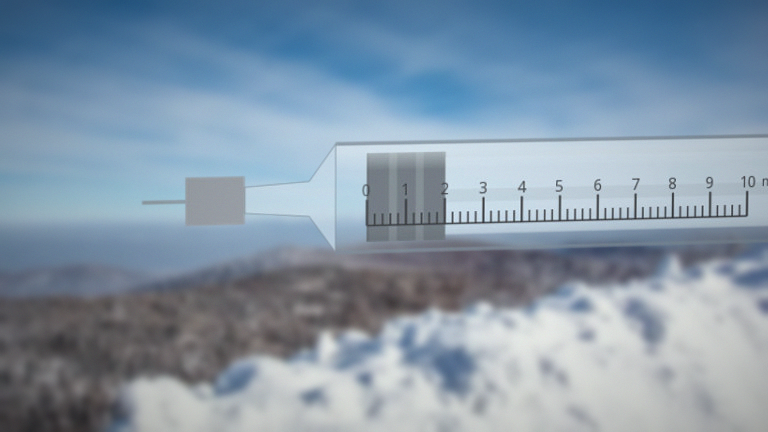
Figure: 0mL
